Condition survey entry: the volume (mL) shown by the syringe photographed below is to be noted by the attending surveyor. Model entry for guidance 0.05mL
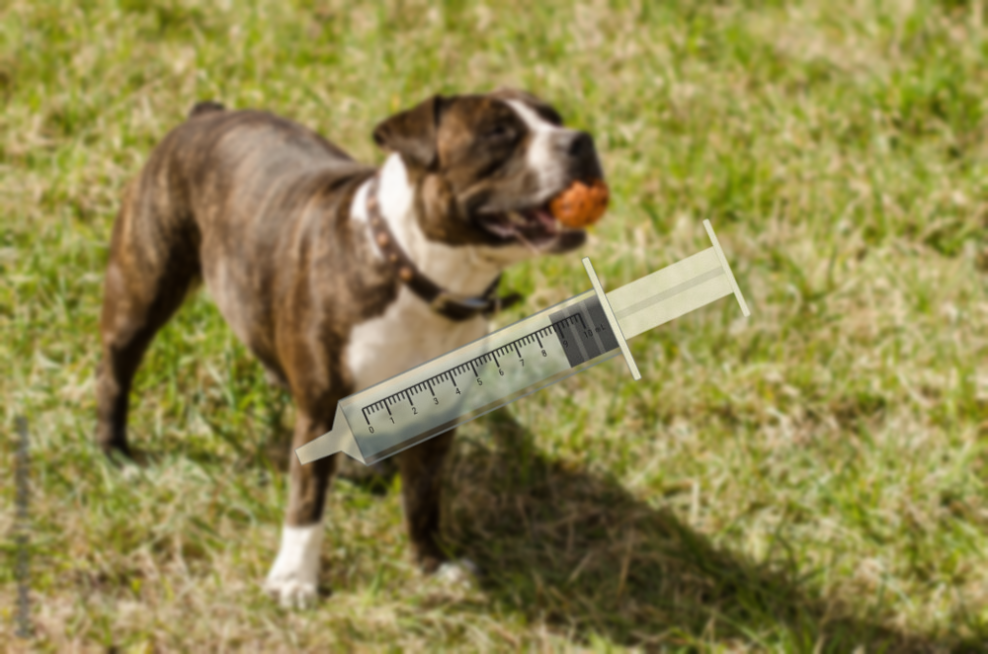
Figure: 8.8mL
